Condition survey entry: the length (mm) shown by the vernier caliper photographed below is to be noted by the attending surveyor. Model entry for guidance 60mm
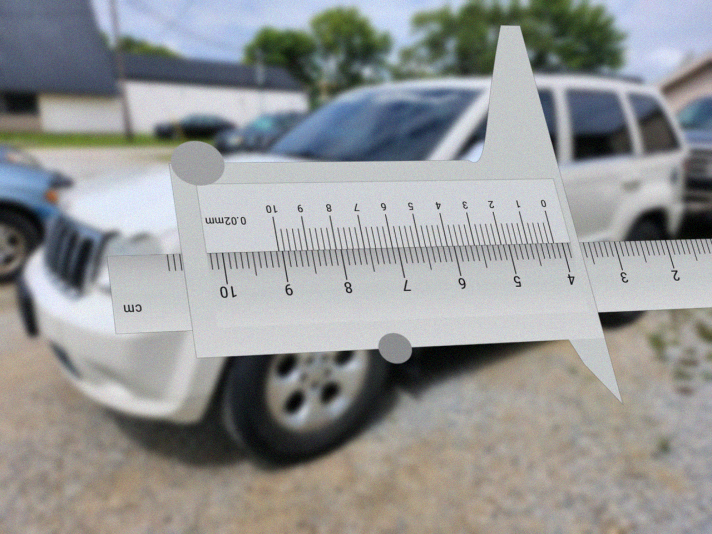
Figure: 41.6mm
